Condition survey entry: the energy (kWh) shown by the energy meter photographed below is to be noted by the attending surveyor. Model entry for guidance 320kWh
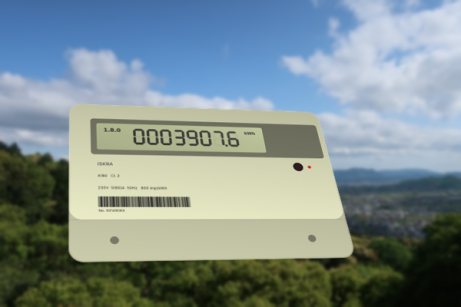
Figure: 3907.6kWh
